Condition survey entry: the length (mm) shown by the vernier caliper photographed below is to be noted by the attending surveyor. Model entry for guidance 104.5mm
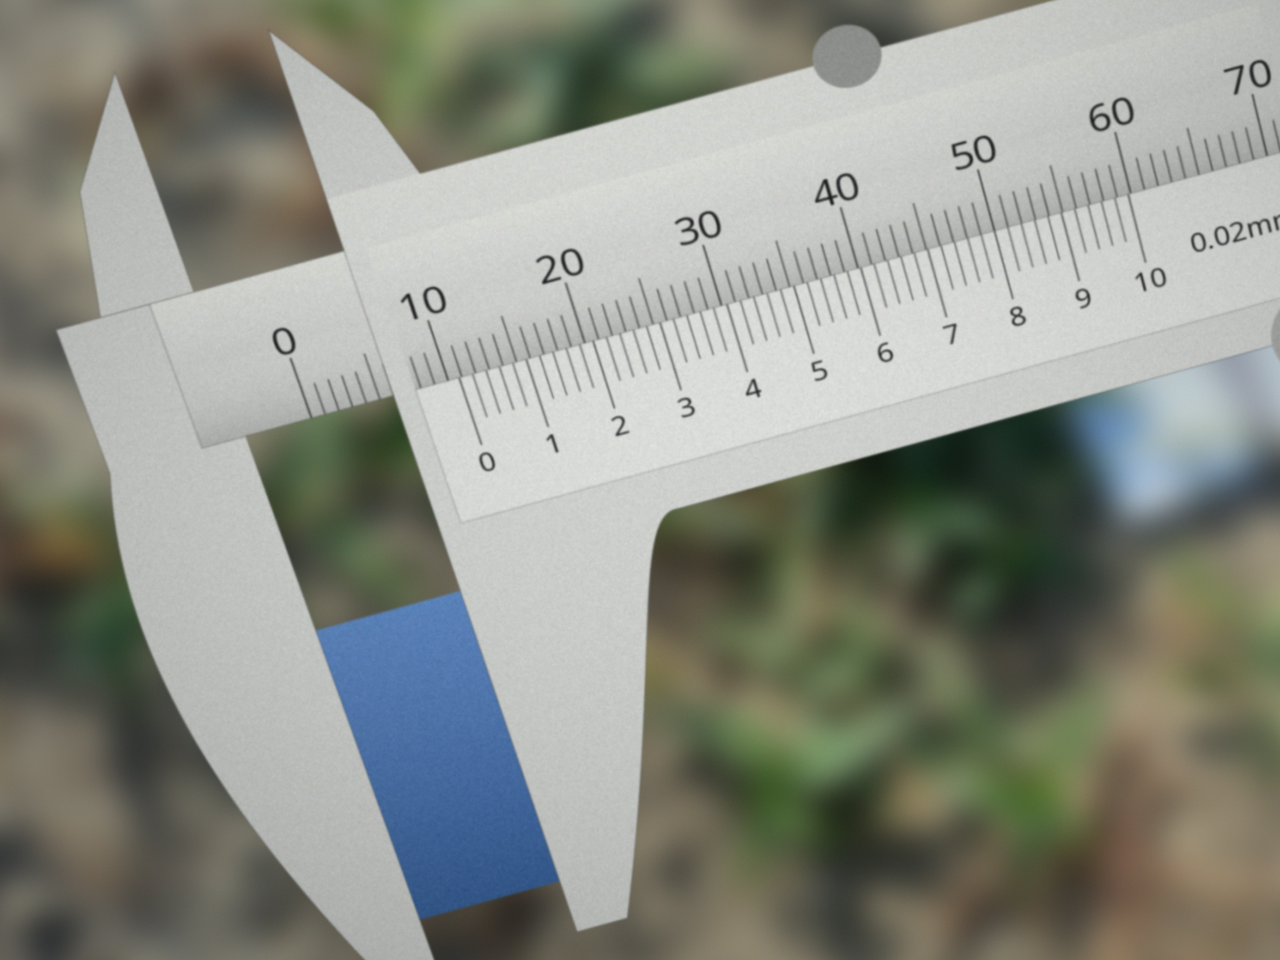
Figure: 10.8mm
